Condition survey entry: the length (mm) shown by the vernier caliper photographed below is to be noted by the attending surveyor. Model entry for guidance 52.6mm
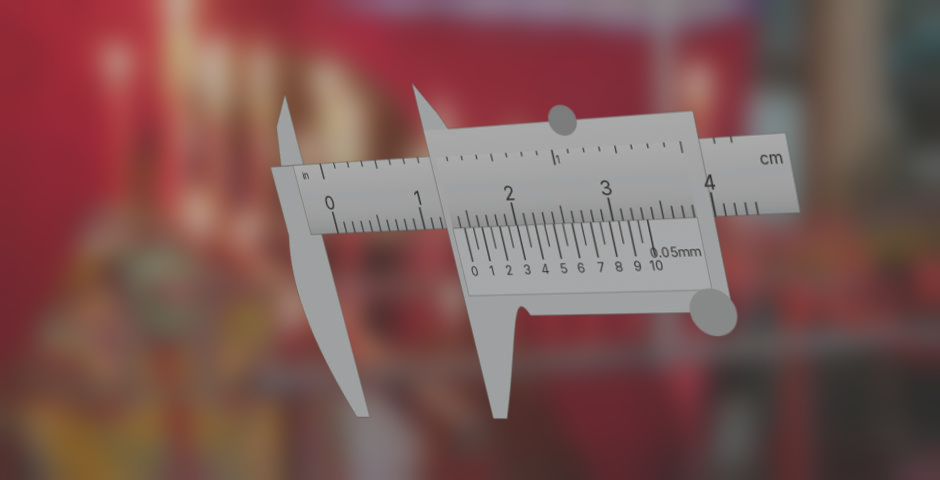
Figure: 14.4mm
